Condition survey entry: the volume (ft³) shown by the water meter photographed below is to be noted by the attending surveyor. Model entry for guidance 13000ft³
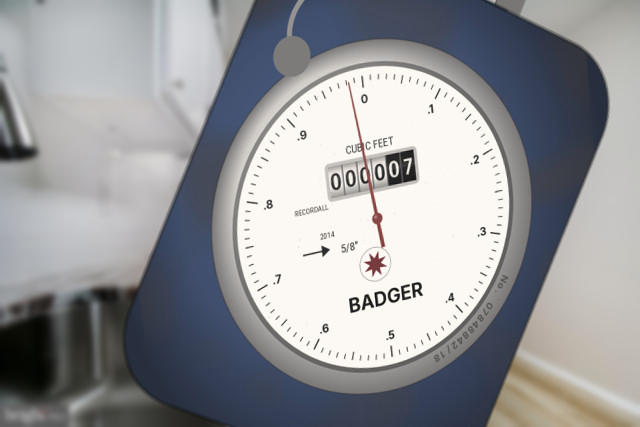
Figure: 6.98ft³
